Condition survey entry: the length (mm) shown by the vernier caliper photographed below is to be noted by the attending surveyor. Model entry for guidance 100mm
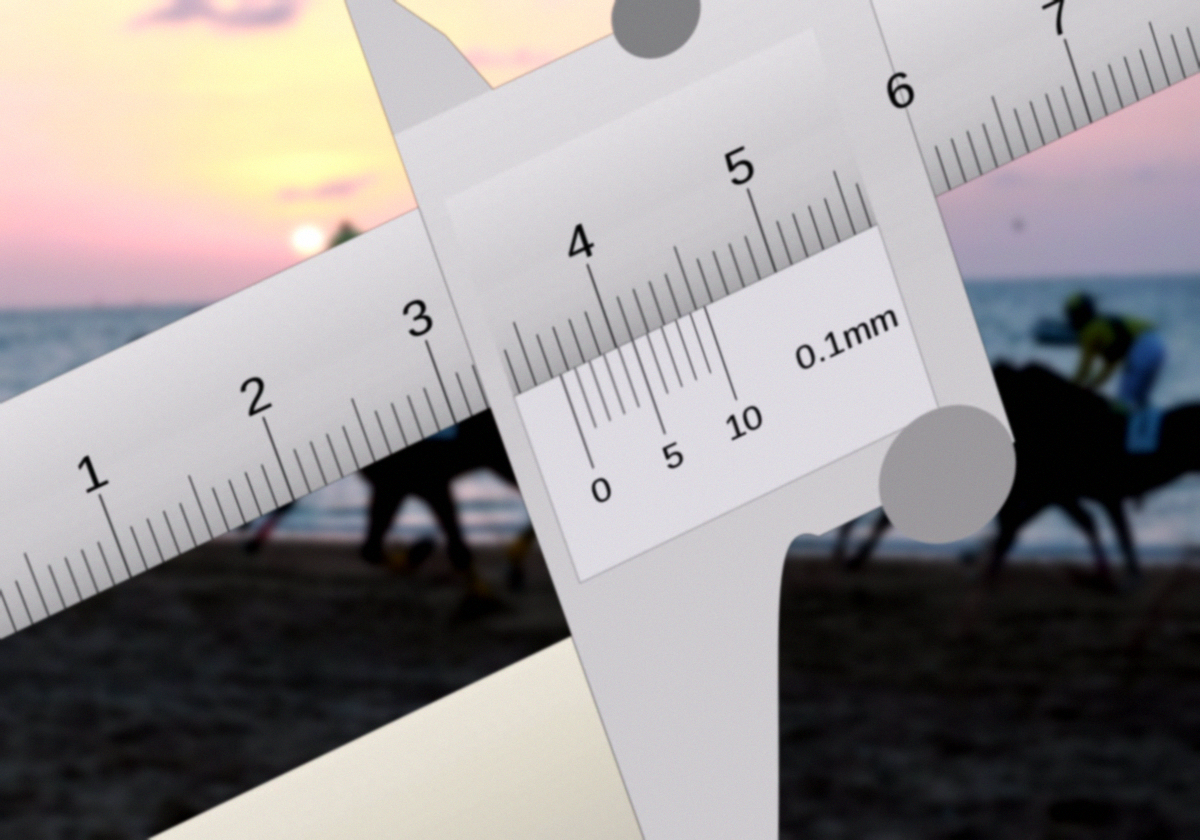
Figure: 36.5mm
